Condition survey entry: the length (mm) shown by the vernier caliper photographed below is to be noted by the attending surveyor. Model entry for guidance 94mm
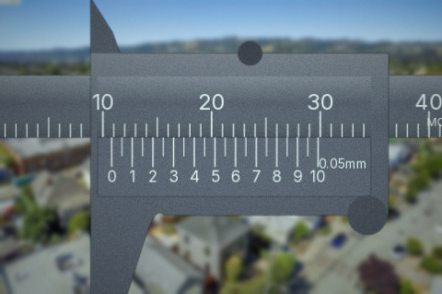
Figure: 10.8mm
